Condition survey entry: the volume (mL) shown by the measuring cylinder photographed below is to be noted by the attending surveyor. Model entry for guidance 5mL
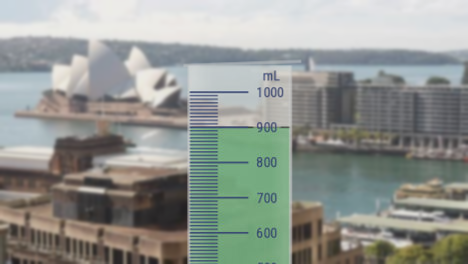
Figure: 900mL
